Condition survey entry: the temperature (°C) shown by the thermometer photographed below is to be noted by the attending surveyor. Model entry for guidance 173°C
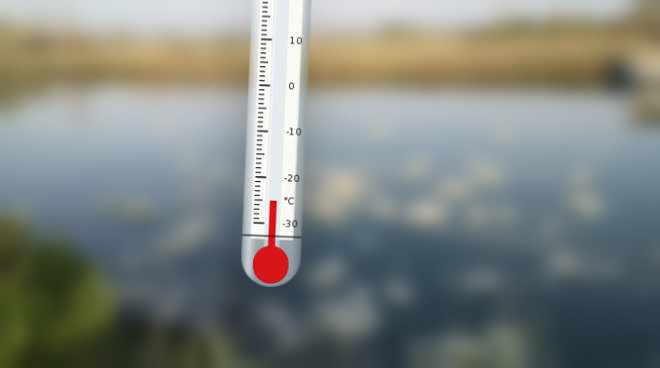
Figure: -25°C
